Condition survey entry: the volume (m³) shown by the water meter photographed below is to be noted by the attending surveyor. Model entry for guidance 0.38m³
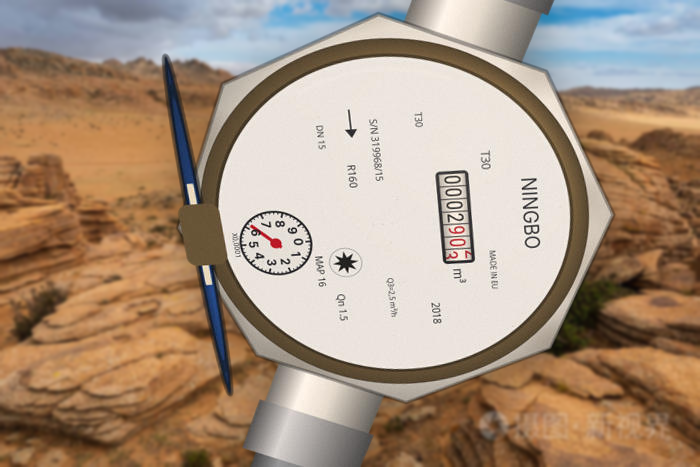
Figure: 2.9026m³
